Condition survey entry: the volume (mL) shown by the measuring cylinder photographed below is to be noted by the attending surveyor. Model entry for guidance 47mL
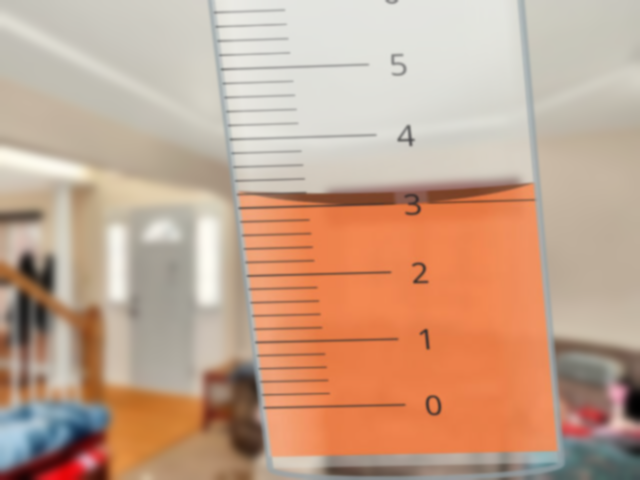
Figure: 3mL
